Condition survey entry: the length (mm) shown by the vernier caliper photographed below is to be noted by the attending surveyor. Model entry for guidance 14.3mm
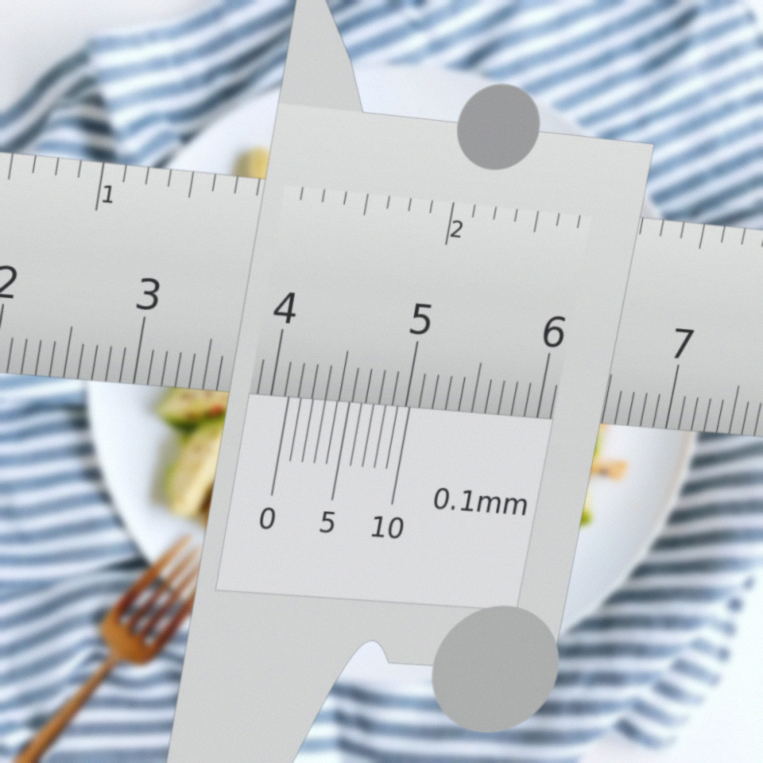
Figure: 41.3mm
